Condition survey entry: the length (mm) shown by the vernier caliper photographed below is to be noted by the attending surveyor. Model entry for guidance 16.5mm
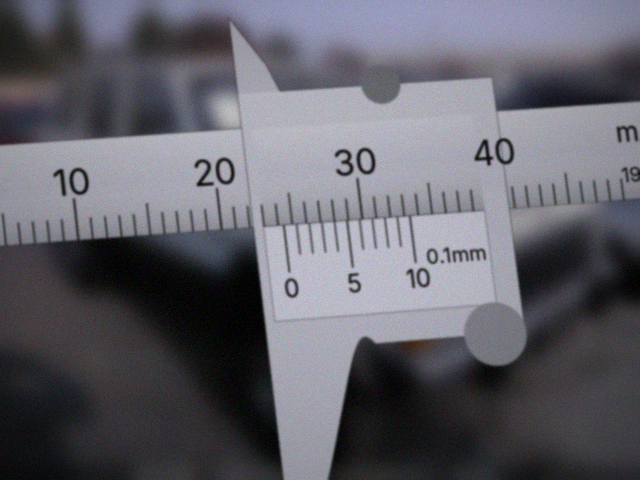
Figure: 24.4mm
